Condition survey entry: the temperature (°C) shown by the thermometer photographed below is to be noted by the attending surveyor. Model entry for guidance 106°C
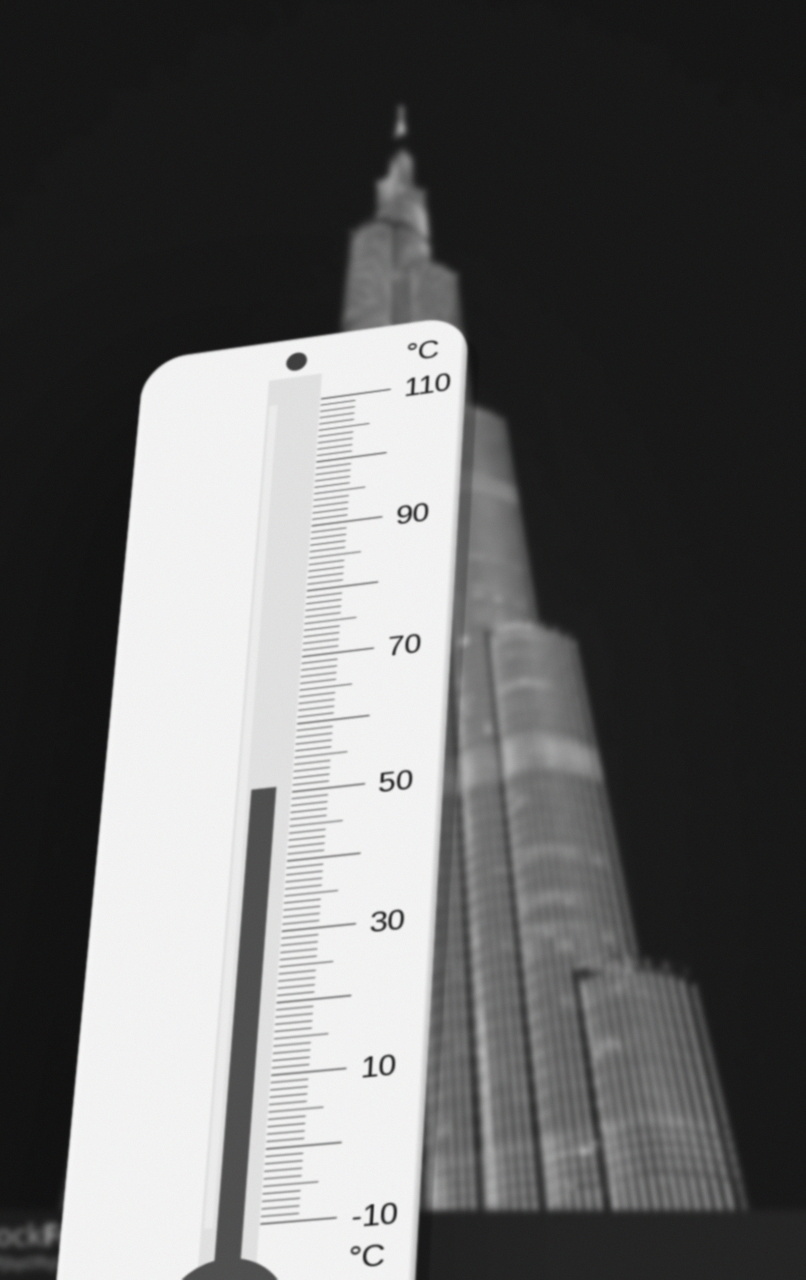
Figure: 51°C
